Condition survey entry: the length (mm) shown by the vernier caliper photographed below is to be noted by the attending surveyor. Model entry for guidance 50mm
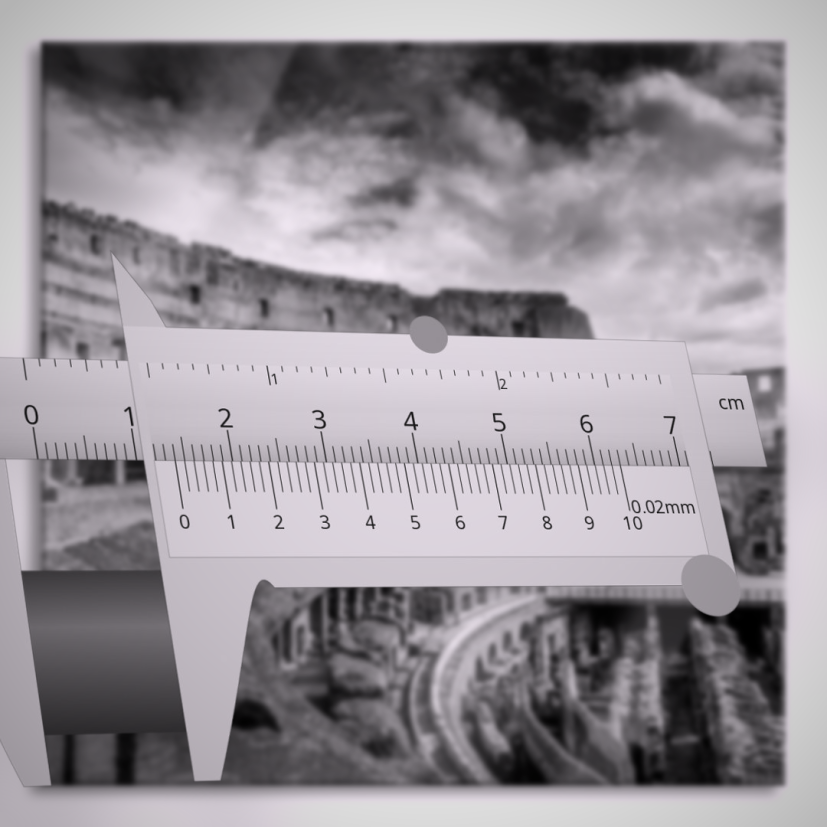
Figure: 14.0mm
